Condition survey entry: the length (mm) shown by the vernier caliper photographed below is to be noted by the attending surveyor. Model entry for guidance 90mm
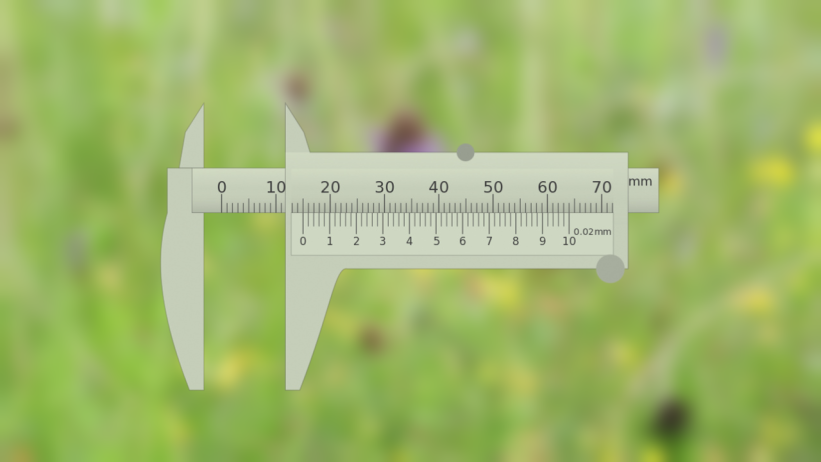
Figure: 15.0mm
